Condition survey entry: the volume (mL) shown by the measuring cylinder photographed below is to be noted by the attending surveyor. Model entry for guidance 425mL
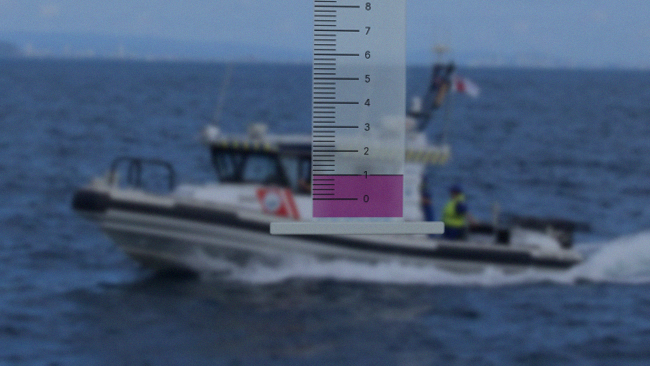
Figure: 1mL
